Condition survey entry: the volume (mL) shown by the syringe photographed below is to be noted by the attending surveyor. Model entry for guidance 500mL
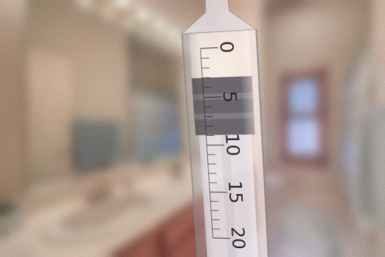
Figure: 3mL
